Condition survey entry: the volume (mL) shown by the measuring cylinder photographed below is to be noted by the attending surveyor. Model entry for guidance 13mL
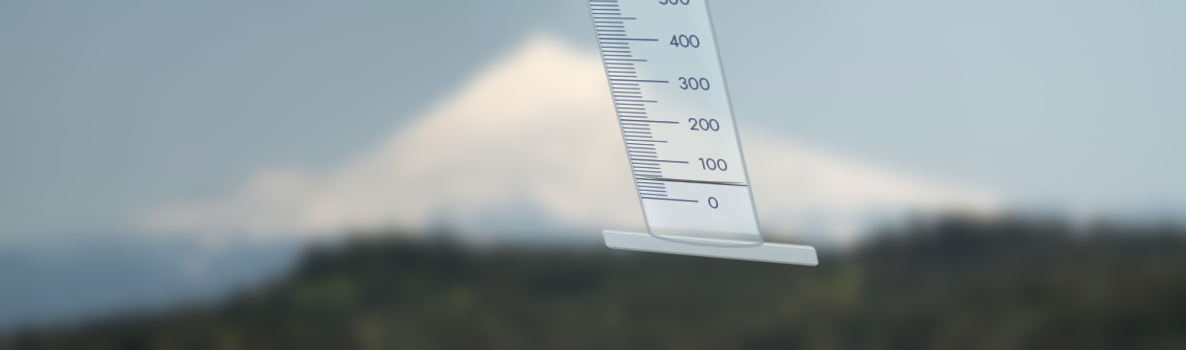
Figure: 50mL
